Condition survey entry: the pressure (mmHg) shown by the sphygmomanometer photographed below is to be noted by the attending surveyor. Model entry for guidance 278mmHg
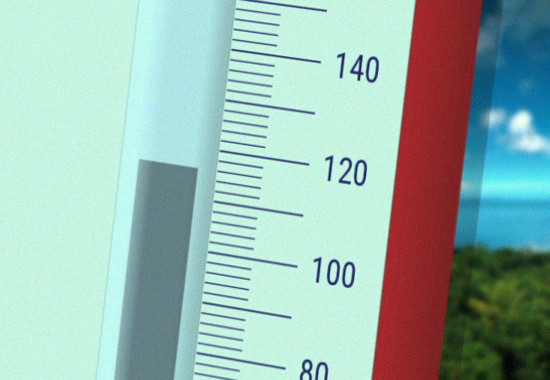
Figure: 116mmHg
